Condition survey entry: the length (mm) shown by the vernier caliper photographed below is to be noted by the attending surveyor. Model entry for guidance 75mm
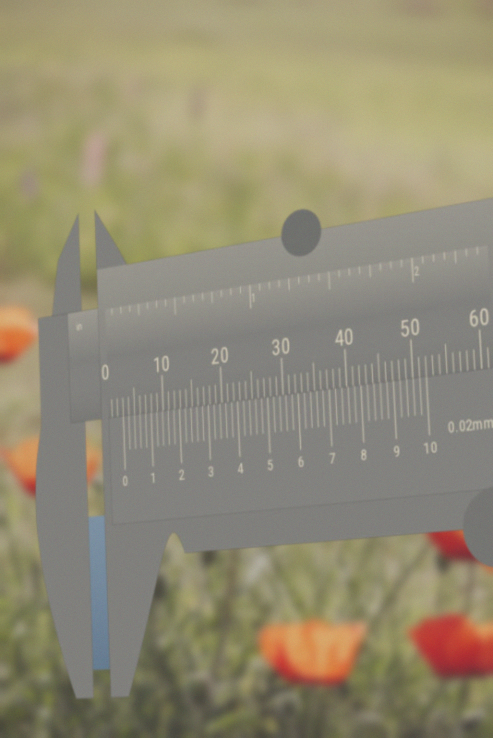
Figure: 3.0mm
